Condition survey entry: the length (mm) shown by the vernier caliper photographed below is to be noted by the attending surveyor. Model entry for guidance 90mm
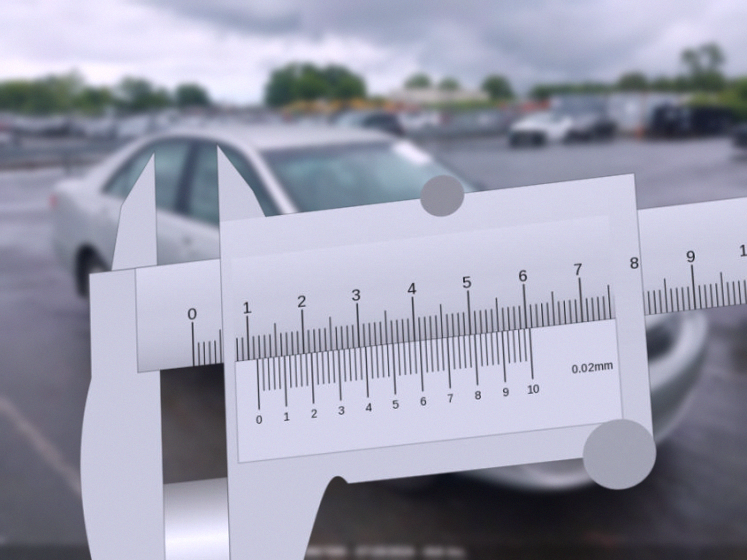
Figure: 11.6mm
